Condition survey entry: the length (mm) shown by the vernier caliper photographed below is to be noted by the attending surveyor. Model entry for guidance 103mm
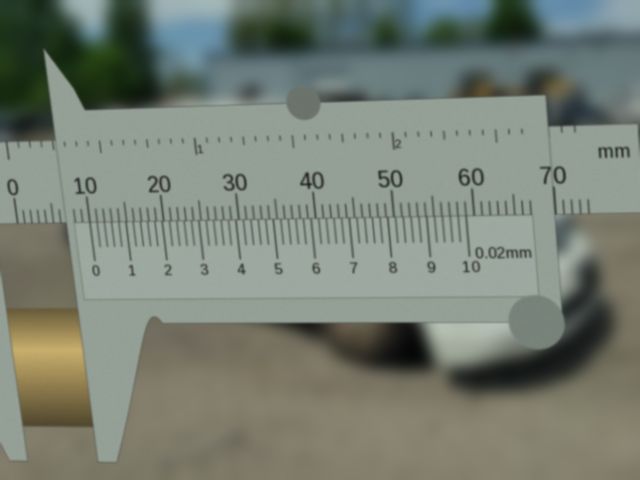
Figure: 10.0mm
